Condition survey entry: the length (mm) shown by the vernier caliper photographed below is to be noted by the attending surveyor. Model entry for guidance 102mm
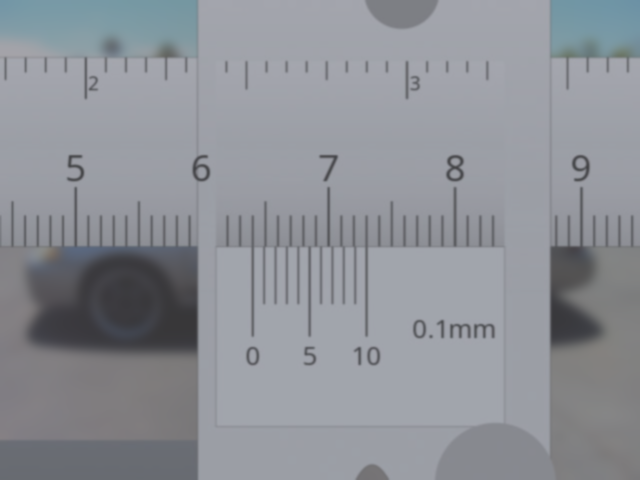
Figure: 64.0mm
